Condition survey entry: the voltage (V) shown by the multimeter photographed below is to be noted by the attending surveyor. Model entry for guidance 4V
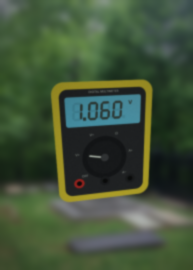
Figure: 1.060V
